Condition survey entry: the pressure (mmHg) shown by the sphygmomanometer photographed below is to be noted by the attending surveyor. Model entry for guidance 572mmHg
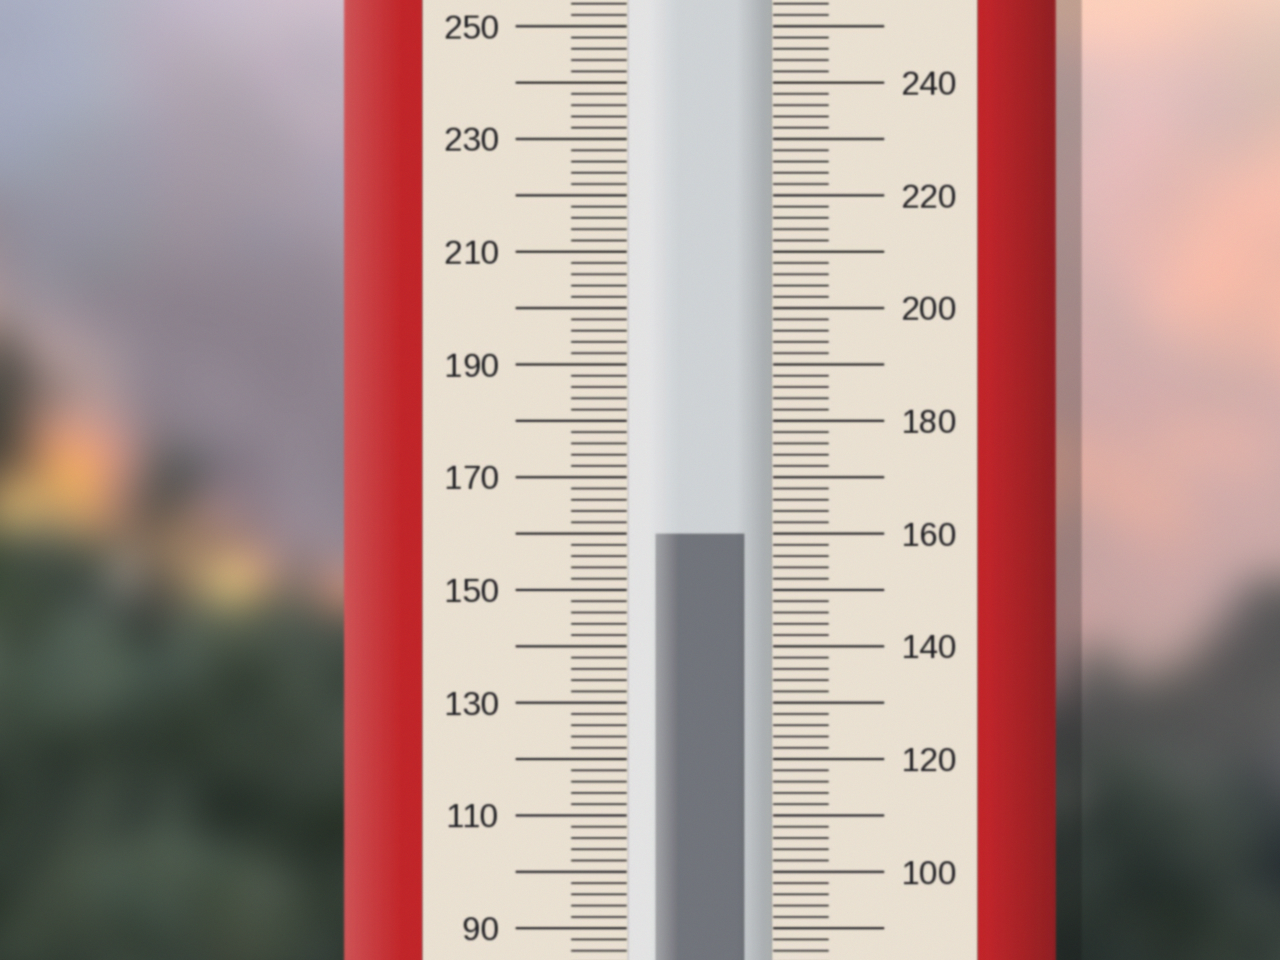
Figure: 160mmHg
